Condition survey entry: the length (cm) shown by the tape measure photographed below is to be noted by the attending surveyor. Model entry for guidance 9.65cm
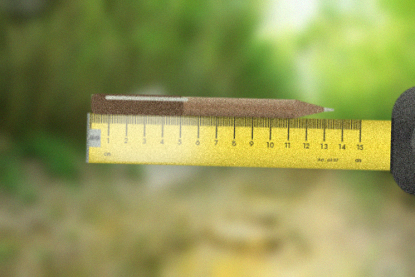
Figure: 13.5cm
